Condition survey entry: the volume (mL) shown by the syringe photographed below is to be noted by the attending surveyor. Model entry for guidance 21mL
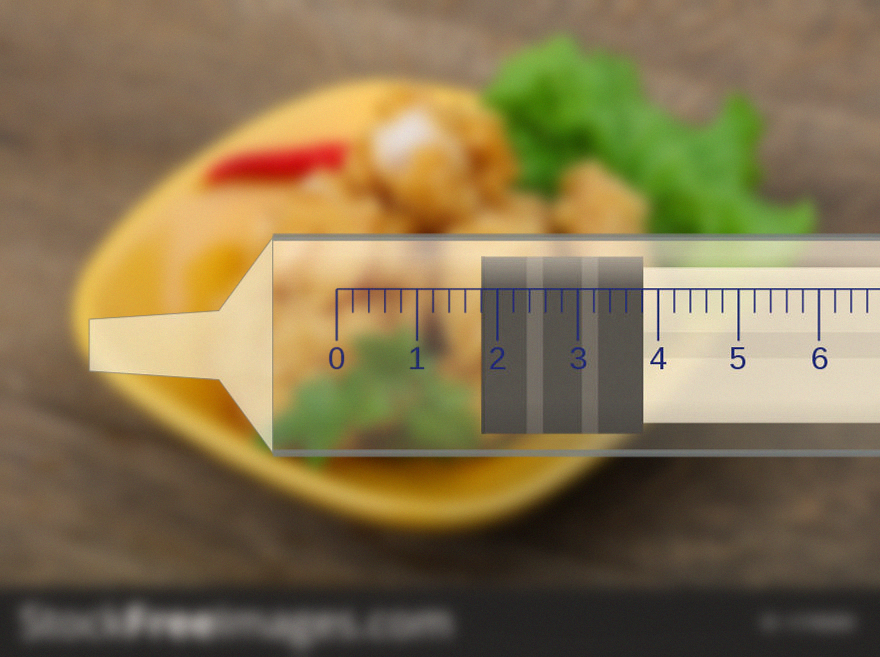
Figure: 1.8mL
